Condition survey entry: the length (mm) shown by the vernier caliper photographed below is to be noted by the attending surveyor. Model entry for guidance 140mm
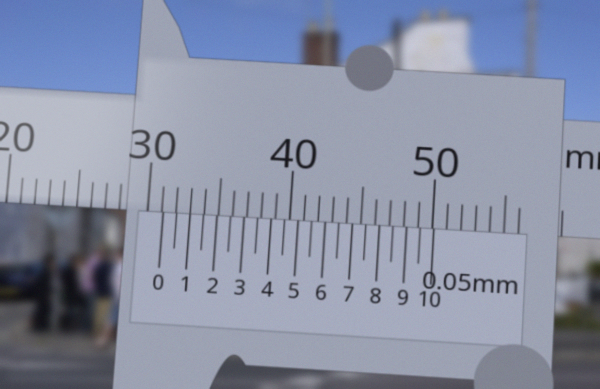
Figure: 31.1mm
